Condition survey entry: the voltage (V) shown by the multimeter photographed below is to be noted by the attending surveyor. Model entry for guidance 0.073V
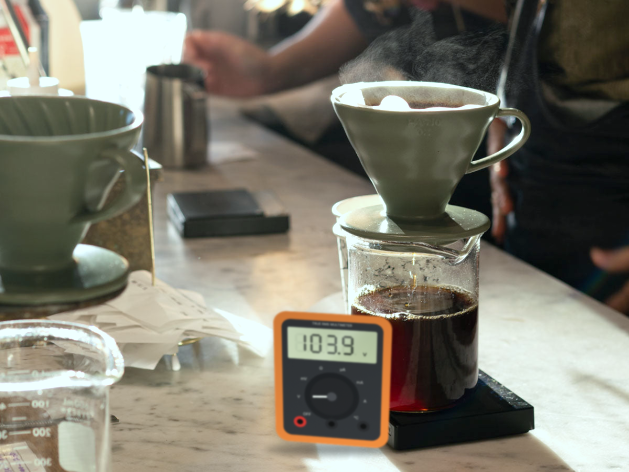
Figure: 103.9V
